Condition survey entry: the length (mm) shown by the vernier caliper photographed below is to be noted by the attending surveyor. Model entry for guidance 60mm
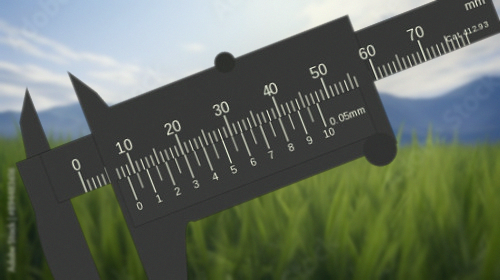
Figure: 8.5mm
